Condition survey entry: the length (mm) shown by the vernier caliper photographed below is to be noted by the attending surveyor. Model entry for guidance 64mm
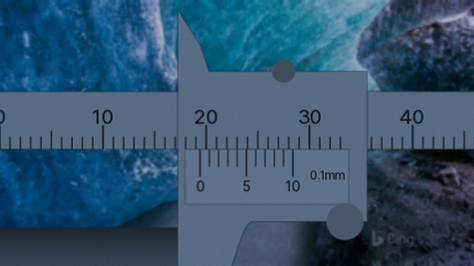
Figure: 19.4mm
